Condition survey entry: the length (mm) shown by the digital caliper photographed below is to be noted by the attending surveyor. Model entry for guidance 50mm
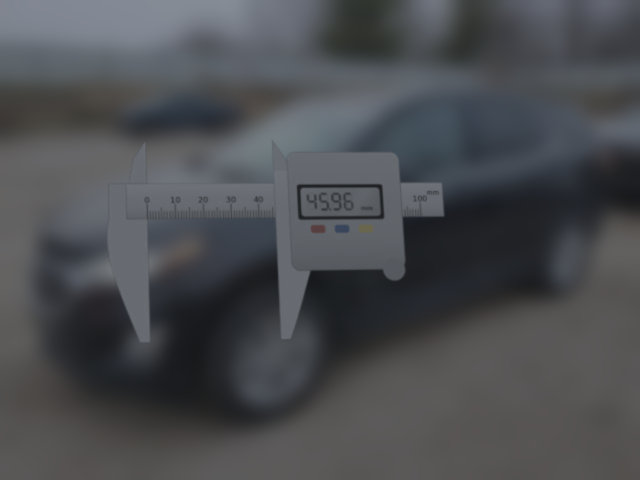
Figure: 45.96mm
